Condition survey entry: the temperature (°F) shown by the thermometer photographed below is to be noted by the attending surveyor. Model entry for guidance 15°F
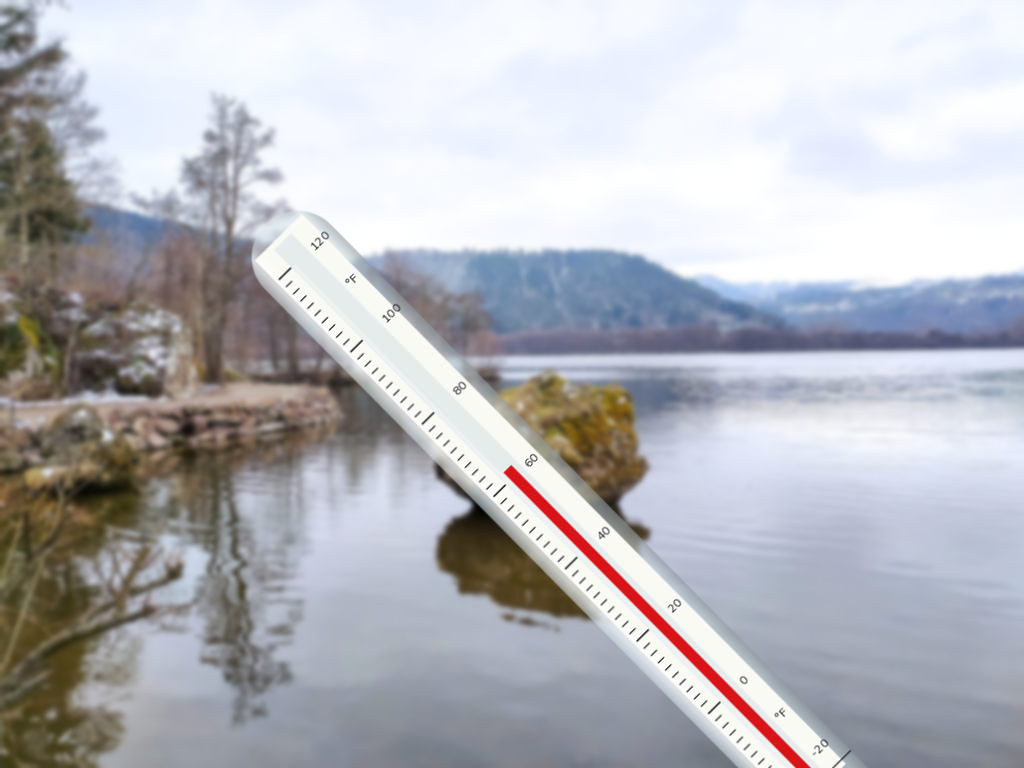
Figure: 62°F
